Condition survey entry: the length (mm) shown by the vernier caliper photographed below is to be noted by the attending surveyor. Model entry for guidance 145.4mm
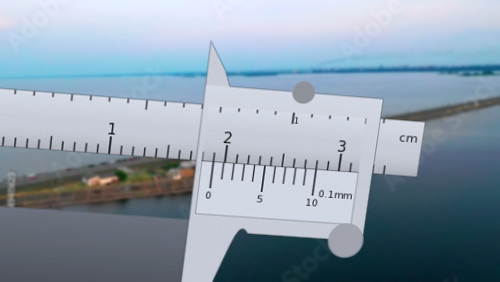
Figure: 19.0mm
